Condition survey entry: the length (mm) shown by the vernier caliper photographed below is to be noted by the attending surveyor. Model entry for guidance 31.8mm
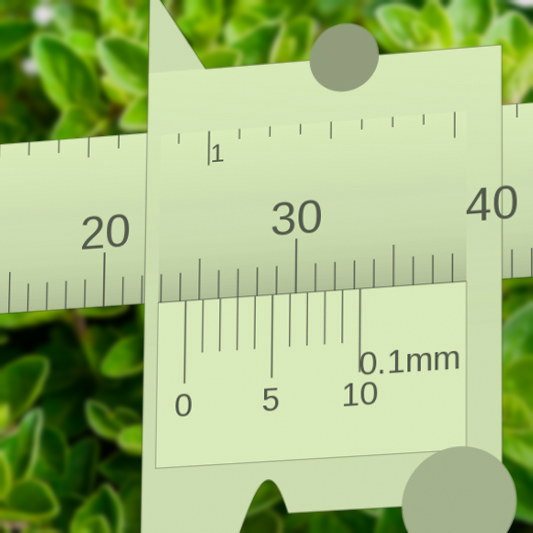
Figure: 24.3mm
